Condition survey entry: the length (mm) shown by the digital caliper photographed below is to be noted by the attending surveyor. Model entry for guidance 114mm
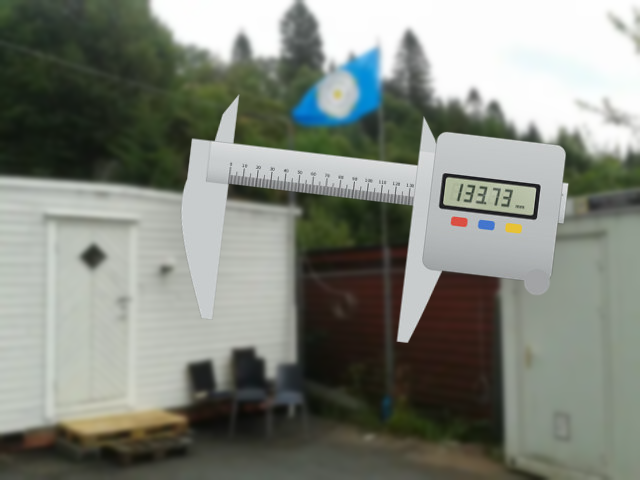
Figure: 133.73mm
